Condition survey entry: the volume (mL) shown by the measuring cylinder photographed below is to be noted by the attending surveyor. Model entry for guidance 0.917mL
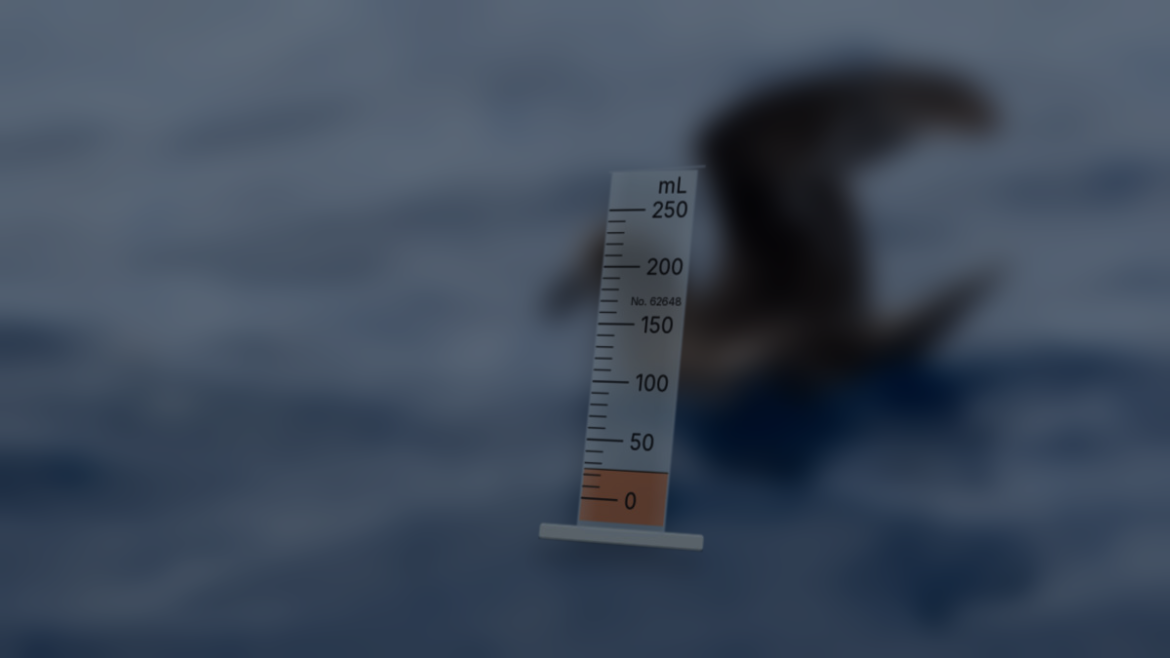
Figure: 25mL
